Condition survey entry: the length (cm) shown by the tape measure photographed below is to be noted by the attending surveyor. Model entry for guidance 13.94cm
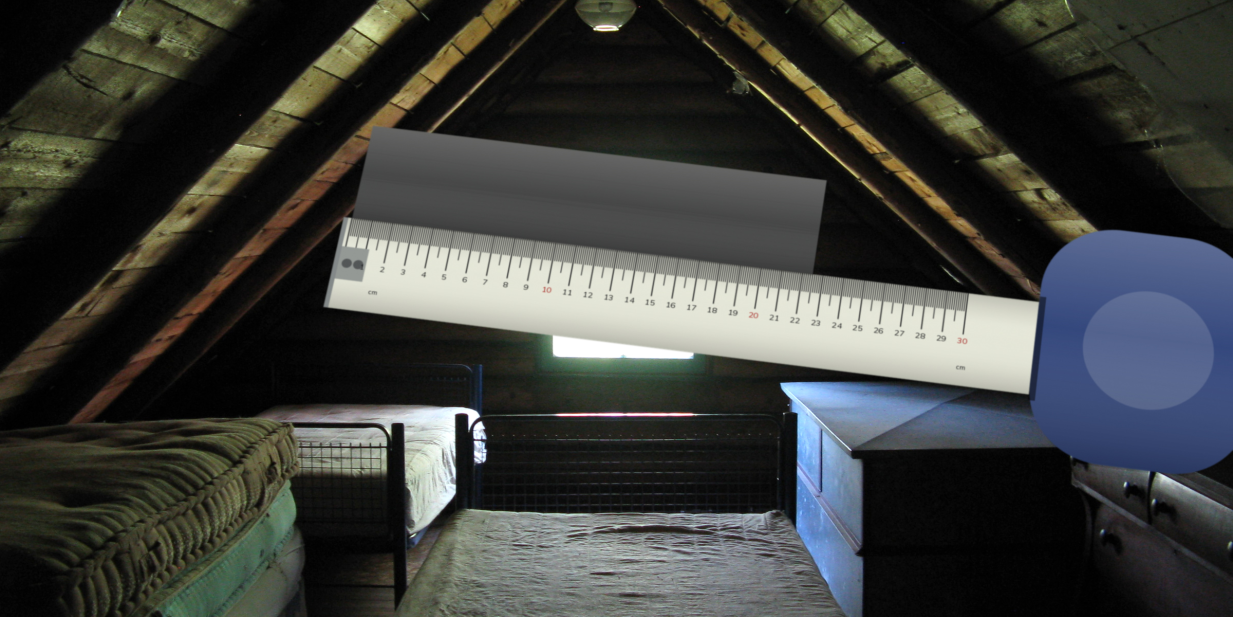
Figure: 22.5cm
